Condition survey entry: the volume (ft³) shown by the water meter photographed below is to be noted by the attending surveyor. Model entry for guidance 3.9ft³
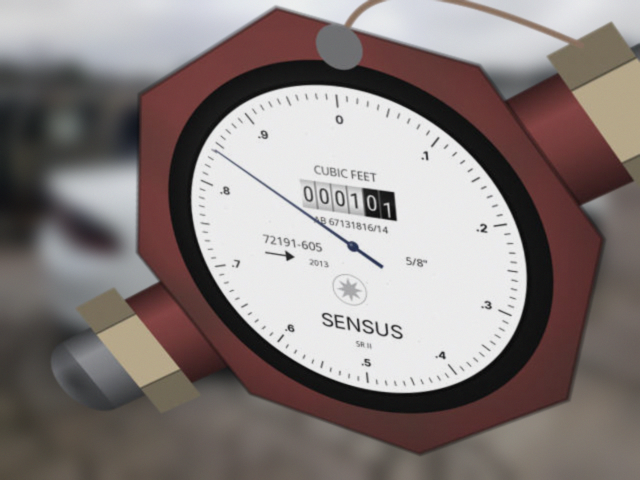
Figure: 100.84ft³
